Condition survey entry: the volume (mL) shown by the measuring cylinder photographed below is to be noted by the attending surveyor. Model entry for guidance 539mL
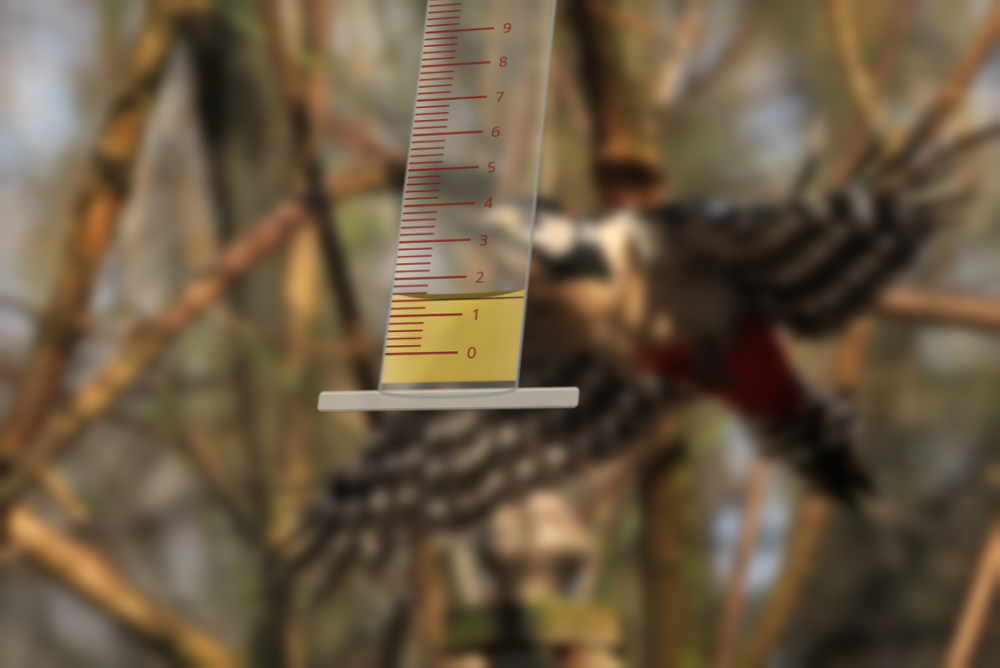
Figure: 1.4mL
